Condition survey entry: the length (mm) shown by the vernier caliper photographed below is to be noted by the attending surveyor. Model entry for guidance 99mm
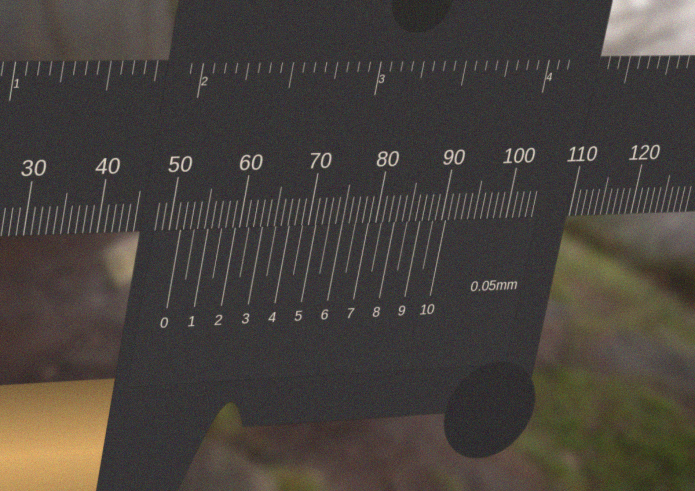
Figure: 51.6mm
